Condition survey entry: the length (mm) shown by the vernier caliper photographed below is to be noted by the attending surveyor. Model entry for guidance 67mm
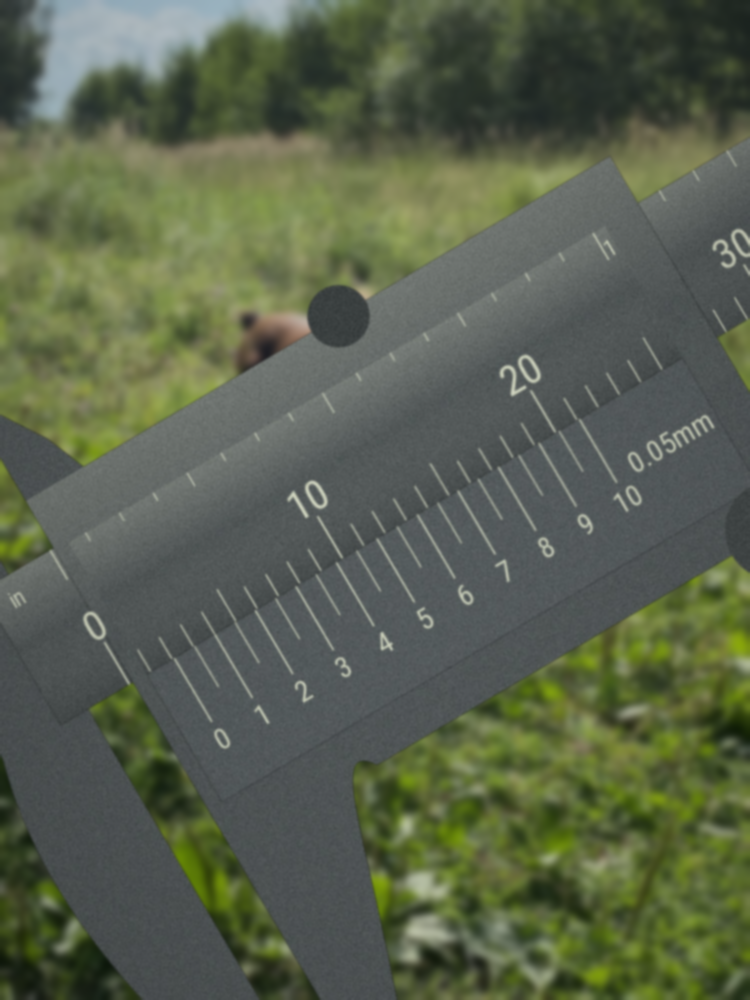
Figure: 2.1mm
